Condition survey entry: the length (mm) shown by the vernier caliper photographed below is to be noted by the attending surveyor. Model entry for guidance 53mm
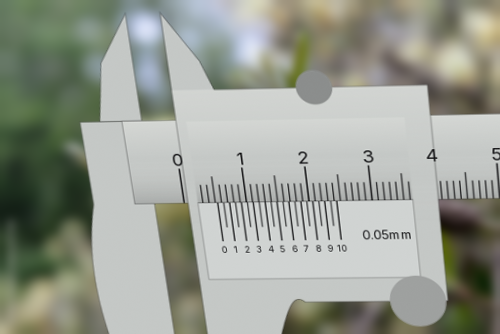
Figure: 5.4mm
